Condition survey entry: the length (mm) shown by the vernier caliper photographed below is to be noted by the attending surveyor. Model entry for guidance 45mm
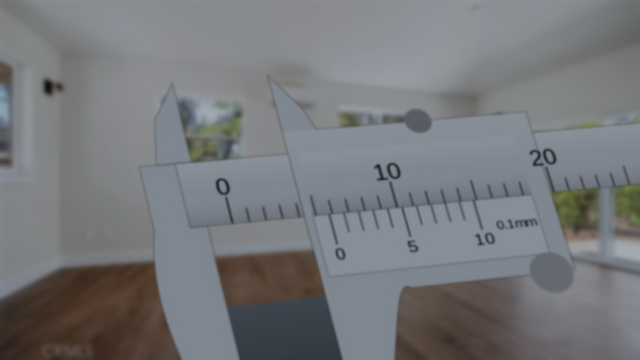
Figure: 5.8mm
